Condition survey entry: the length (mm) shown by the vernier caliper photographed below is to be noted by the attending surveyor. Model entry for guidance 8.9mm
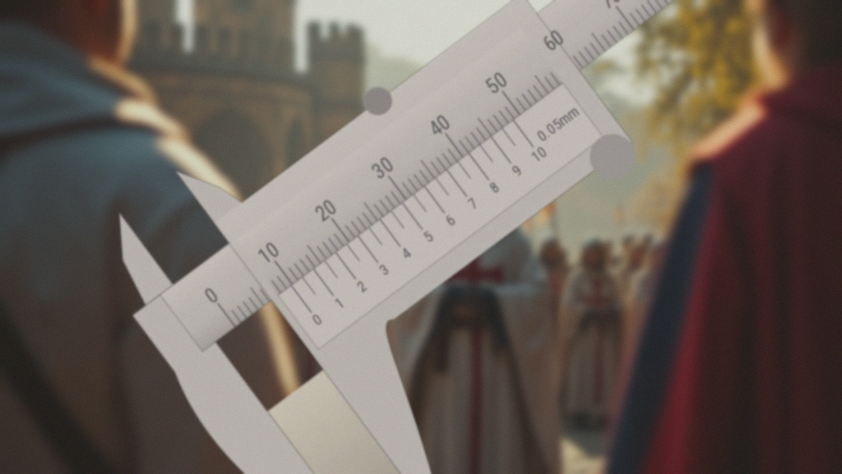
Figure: 9.8mm
